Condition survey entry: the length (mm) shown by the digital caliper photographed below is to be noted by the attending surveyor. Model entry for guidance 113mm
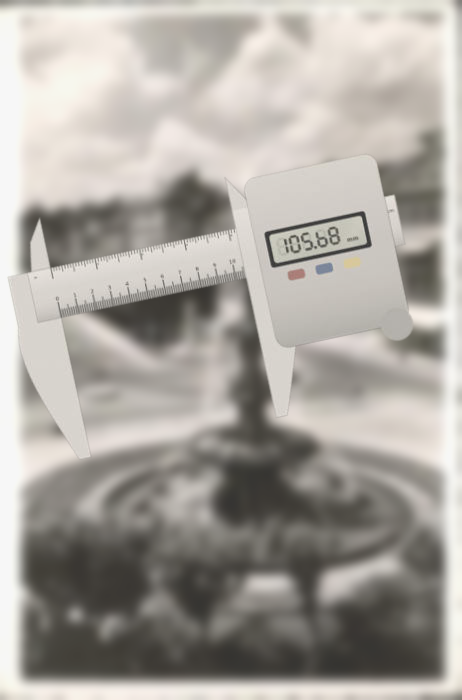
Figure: 105.68mm
